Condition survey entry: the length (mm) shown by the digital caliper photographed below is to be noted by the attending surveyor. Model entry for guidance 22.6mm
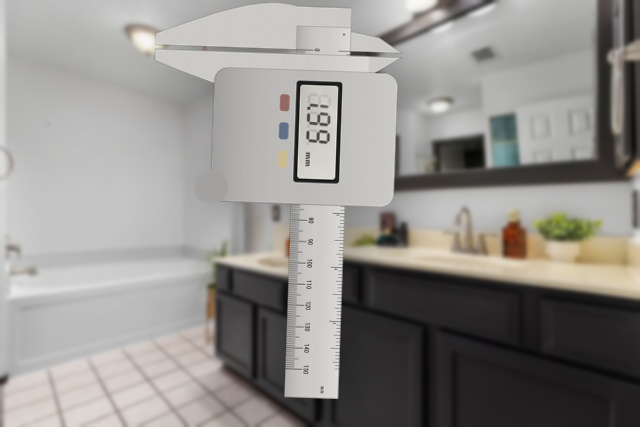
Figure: 1.99mm
